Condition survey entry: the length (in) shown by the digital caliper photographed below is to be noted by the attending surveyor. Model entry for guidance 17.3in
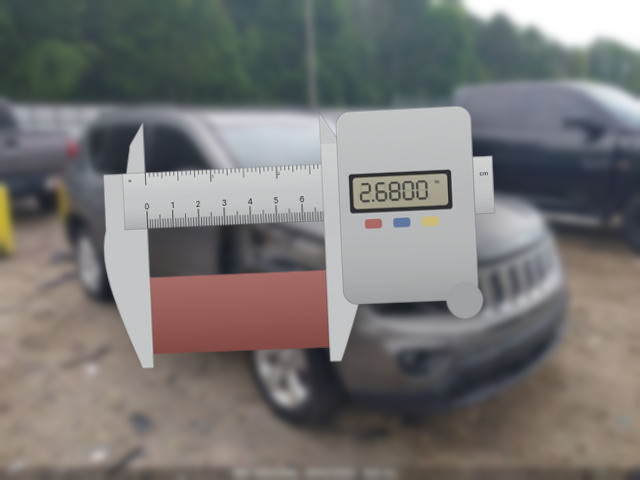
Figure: 2.6800in
